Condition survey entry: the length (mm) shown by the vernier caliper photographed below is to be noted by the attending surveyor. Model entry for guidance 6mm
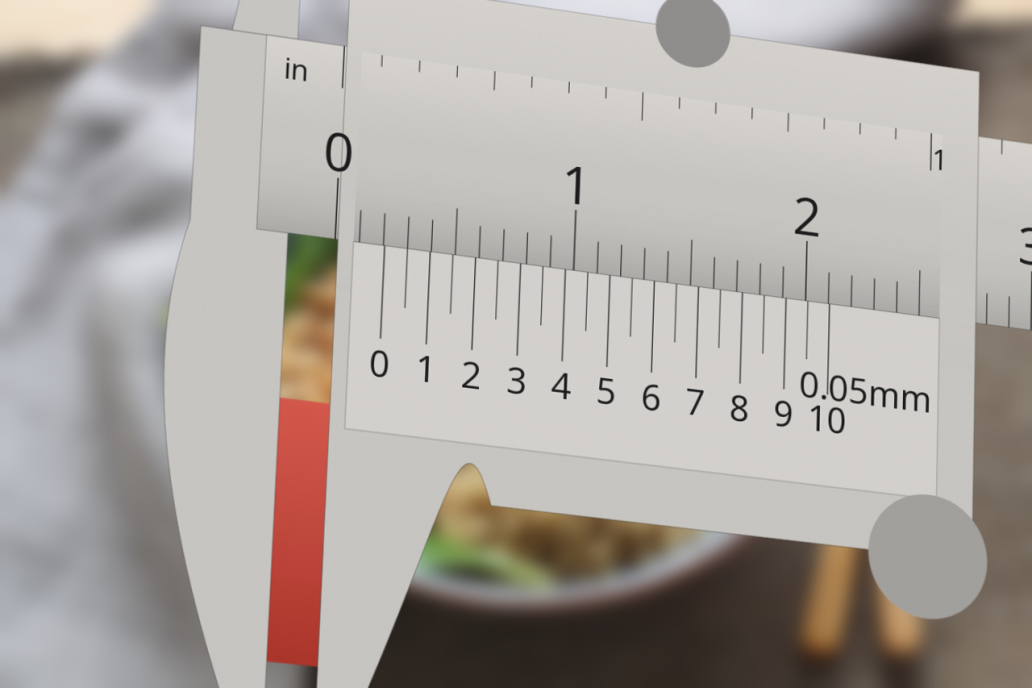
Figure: 2.05mm
